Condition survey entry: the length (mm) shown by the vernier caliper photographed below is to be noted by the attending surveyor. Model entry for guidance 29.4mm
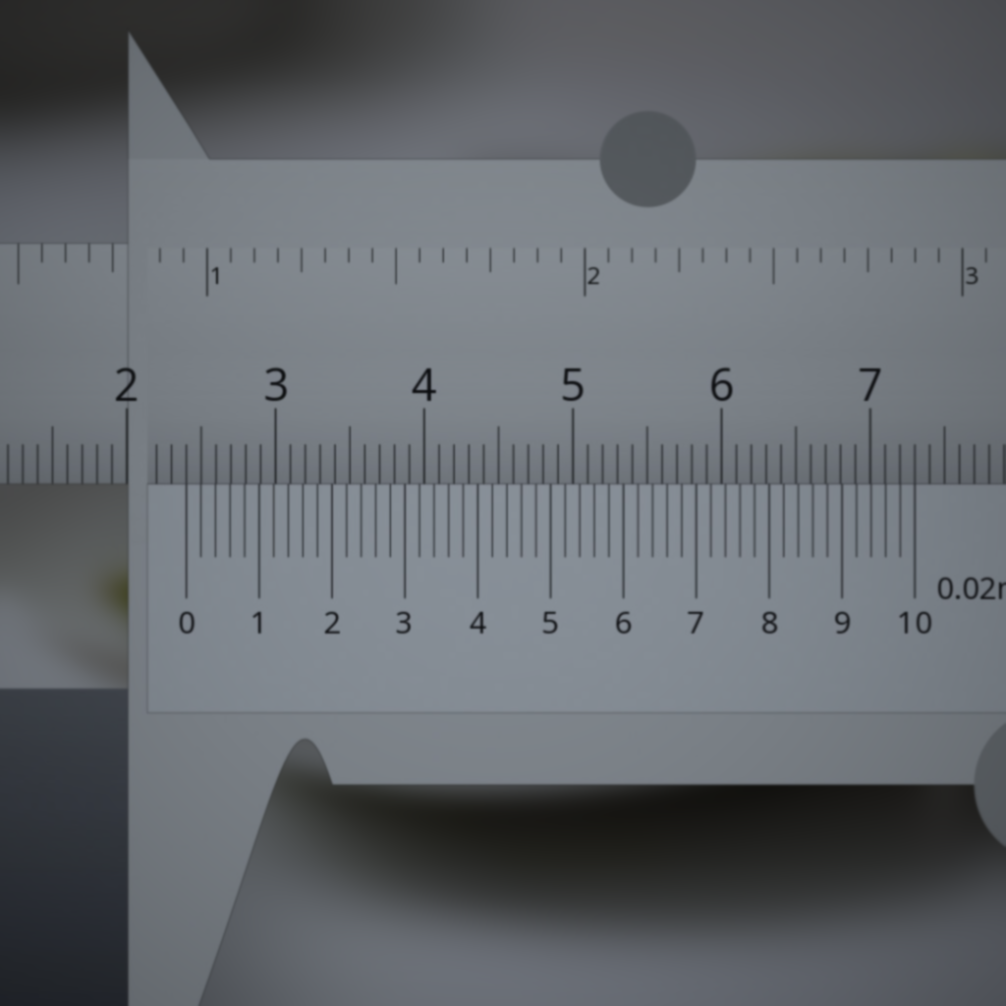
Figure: 24.0mm
